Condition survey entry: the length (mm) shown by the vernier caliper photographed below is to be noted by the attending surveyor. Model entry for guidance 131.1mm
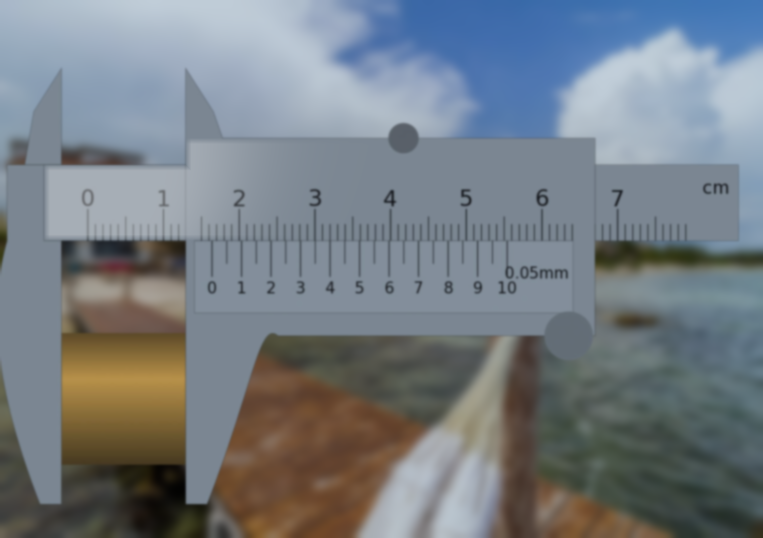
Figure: 16.4mm
